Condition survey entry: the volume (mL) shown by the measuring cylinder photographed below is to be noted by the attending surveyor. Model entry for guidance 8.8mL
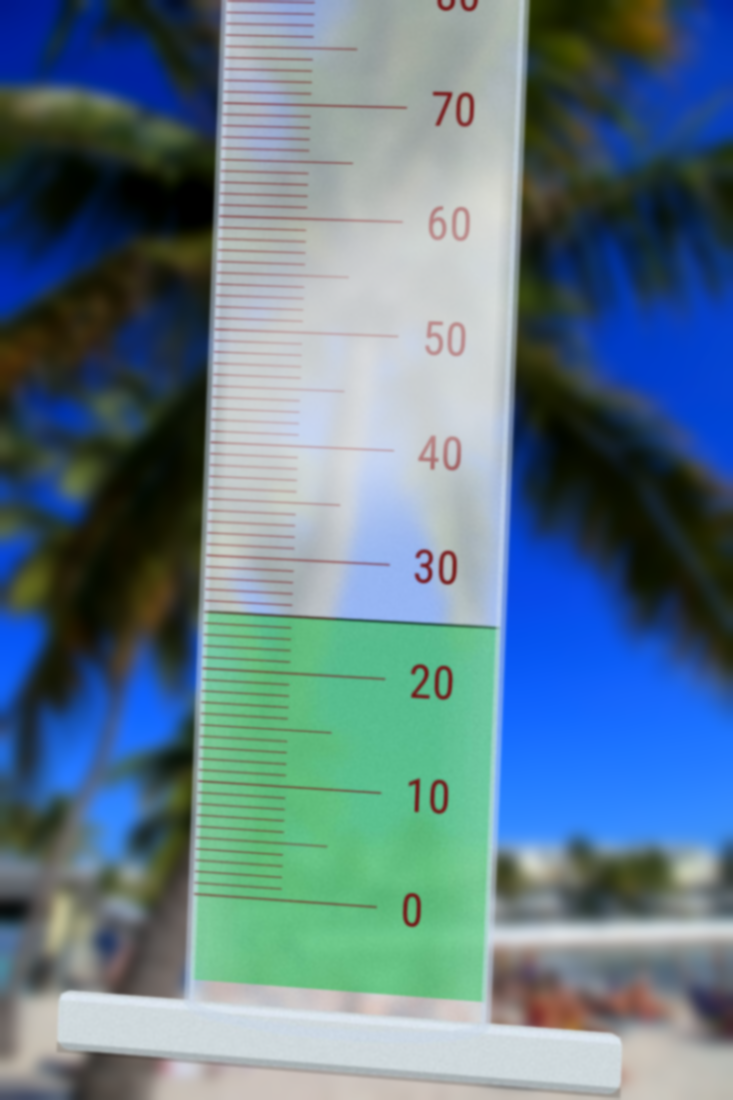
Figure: 25mL
